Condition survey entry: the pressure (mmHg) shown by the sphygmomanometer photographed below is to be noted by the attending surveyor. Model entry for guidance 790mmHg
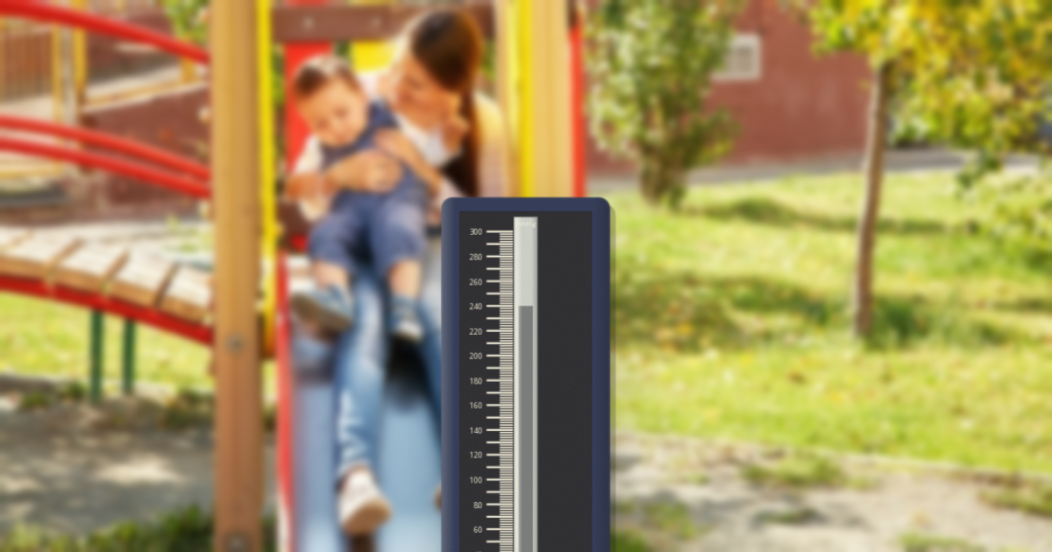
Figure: 240mmHg
